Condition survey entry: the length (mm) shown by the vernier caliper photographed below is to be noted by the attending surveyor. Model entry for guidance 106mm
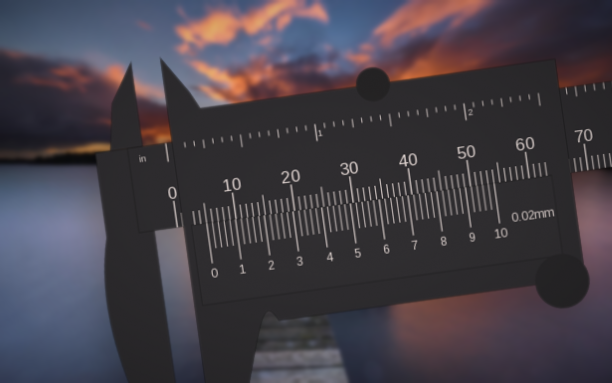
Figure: 5.0mm
